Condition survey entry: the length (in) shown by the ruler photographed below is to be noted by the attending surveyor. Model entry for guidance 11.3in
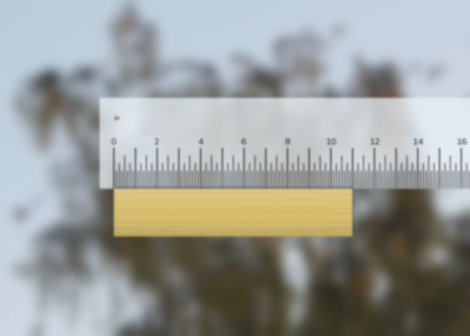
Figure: 11in
